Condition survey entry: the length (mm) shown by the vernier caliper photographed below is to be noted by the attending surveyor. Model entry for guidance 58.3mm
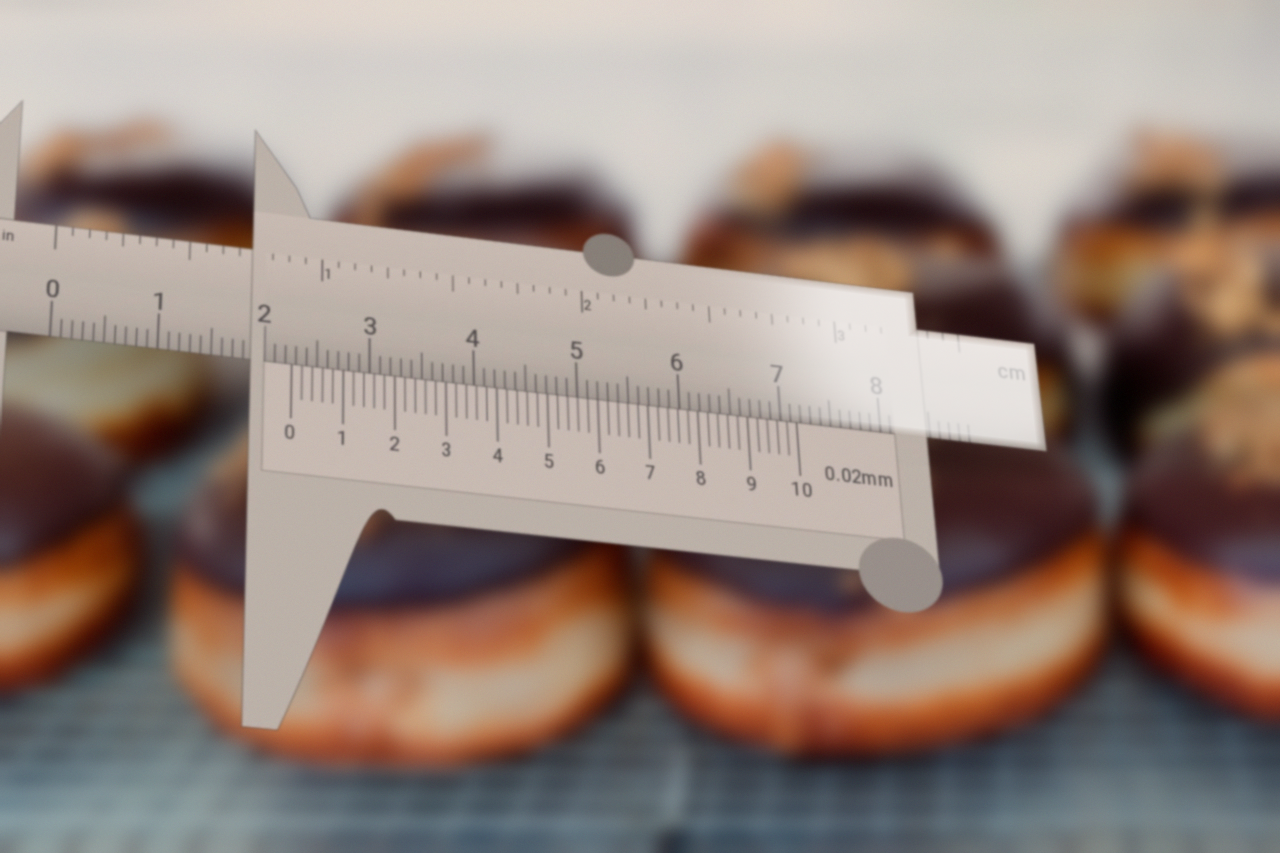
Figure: 22.6mm
